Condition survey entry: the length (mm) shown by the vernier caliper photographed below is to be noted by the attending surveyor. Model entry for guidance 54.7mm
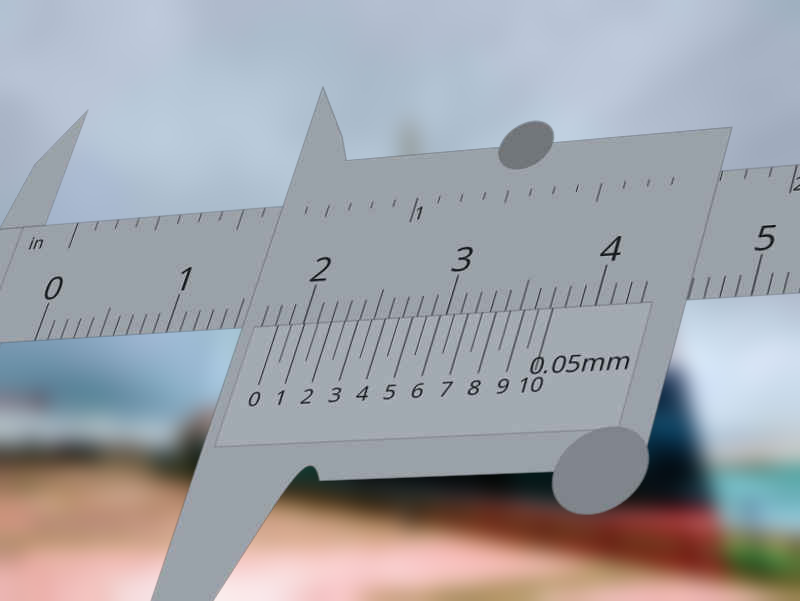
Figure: 18.2mm
